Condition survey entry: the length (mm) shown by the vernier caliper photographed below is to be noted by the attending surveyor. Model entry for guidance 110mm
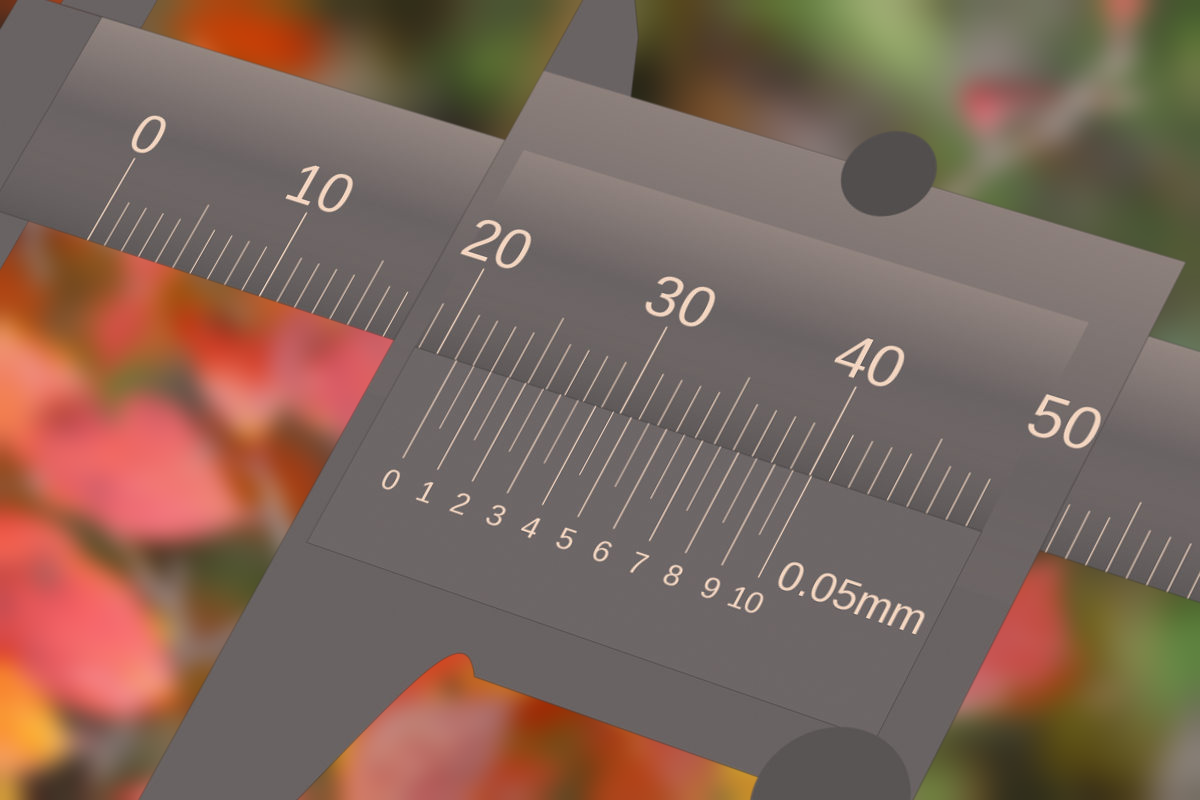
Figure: 21.1mm
